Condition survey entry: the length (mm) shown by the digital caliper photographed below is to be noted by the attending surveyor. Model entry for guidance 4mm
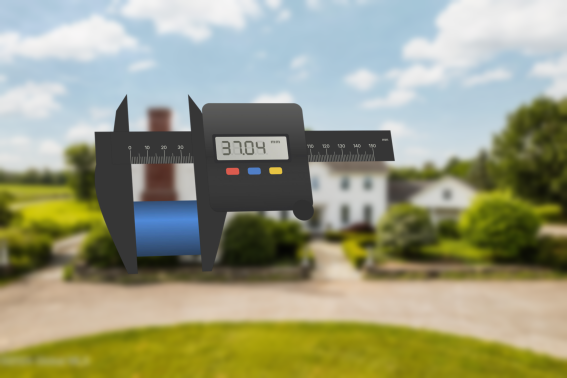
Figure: 37.04mm
